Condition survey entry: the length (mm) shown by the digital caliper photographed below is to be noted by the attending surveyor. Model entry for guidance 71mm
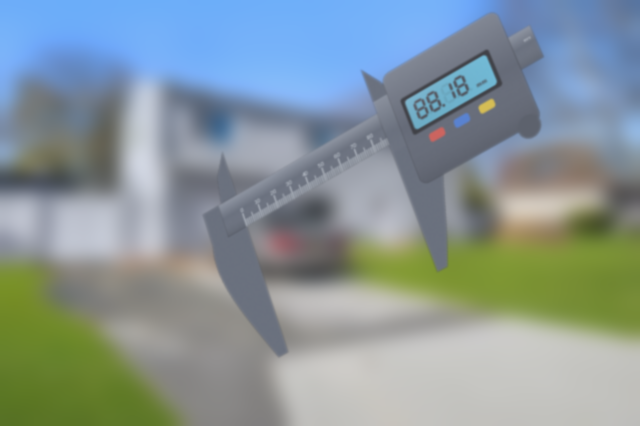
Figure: 88.18mm
